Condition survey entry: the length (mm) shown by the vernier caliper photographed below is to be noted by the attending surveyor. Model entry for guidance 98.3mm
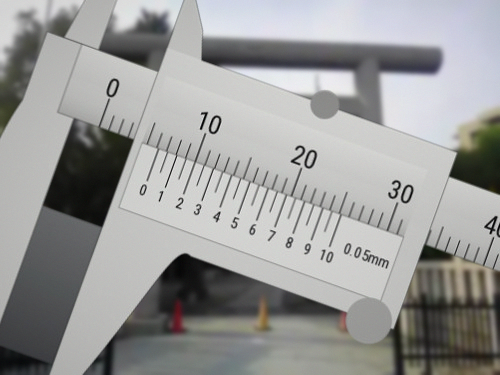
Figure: 6.2mm
